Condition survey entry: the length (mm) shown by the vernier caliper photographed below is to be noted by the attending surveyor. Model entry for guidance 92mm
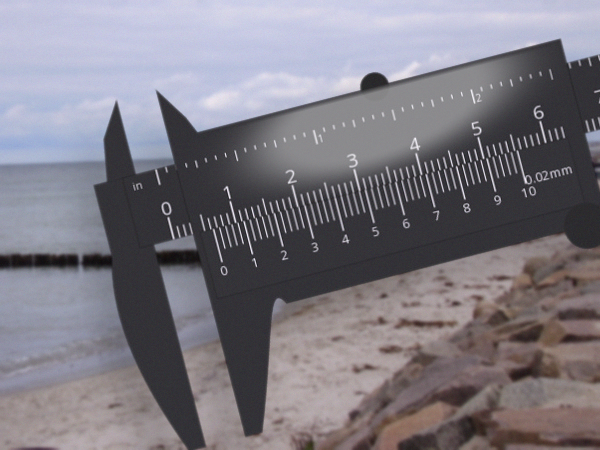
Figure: 6.4mm
